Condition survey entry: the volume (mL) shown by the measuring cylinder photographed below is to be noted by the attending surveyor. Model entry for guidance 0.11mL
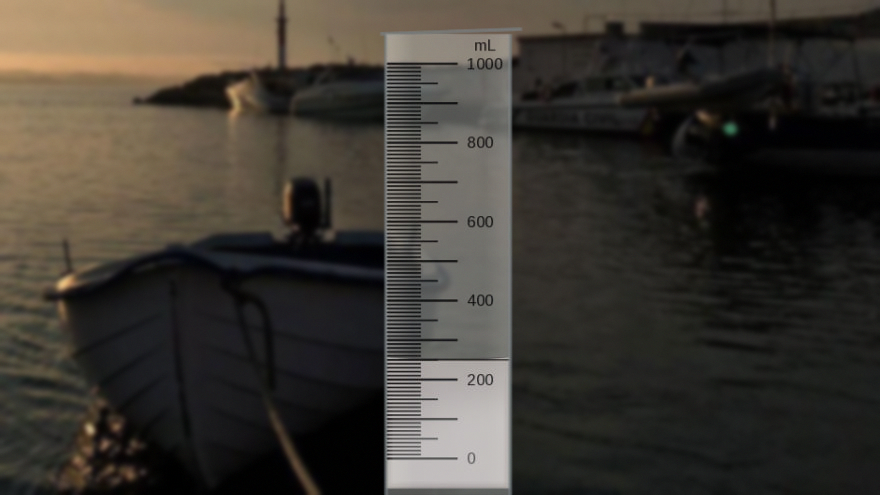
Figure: 250mL
